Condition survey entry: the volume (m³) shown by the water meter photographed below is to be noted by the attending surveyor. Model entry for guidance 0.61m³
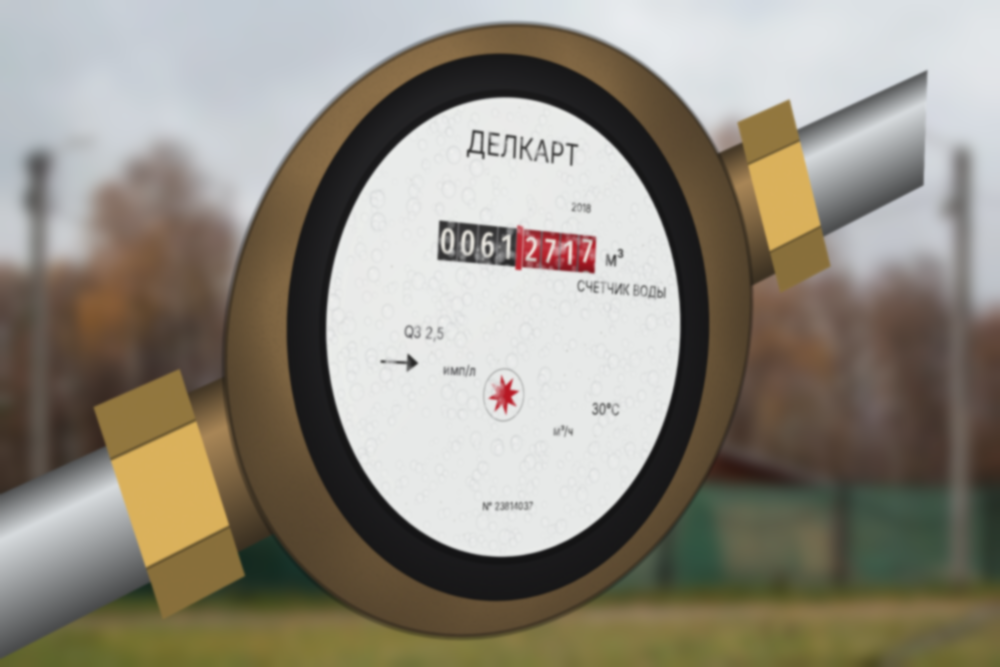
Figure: 61.2717m³
